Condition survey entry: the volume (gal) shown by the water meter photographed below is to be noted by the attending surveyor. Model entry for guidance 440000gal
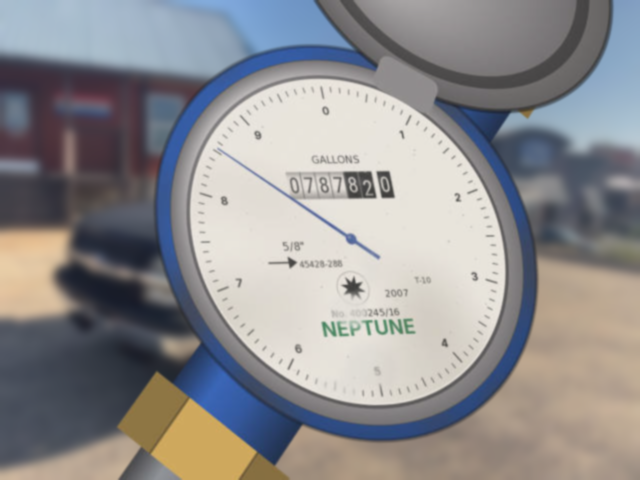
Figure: 787818.5gal
